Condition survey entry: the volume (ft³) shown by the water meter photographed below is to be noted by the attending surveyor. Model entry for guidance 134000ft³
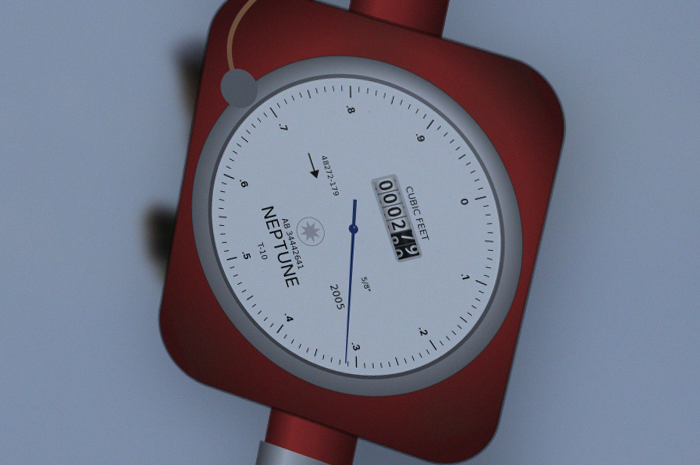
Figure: 279.31ft³
